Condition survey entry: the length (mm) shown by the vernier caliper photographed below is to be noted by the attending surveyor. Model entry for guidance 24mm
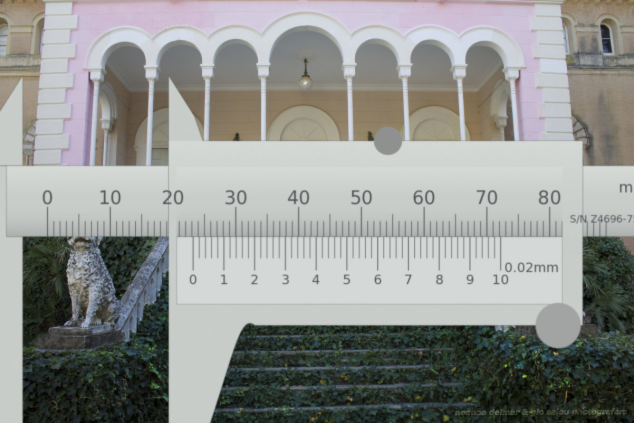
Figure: 23.2mm
